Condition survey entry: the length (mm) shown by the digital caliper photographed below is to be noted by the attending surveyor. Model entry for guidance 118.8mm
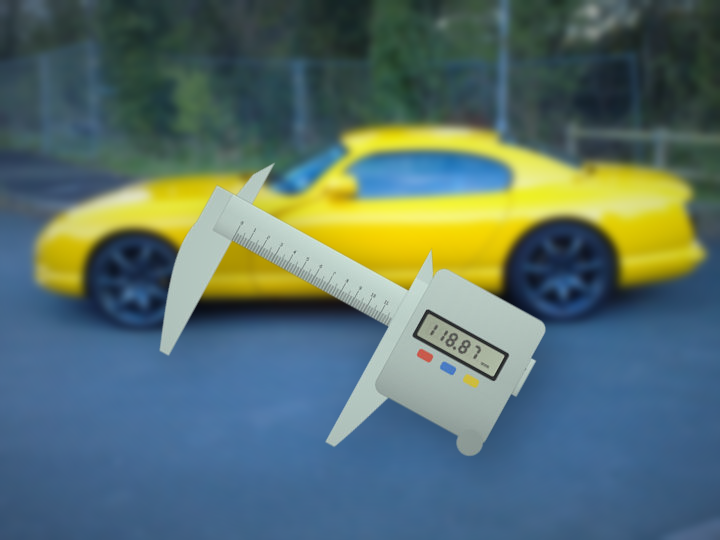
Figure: 118.87mm
